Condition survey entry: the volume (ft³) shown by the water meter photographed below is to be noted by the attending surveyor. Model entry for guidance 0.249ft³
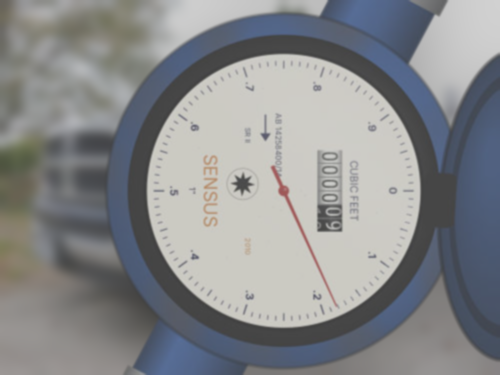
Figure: 9.18ft³
